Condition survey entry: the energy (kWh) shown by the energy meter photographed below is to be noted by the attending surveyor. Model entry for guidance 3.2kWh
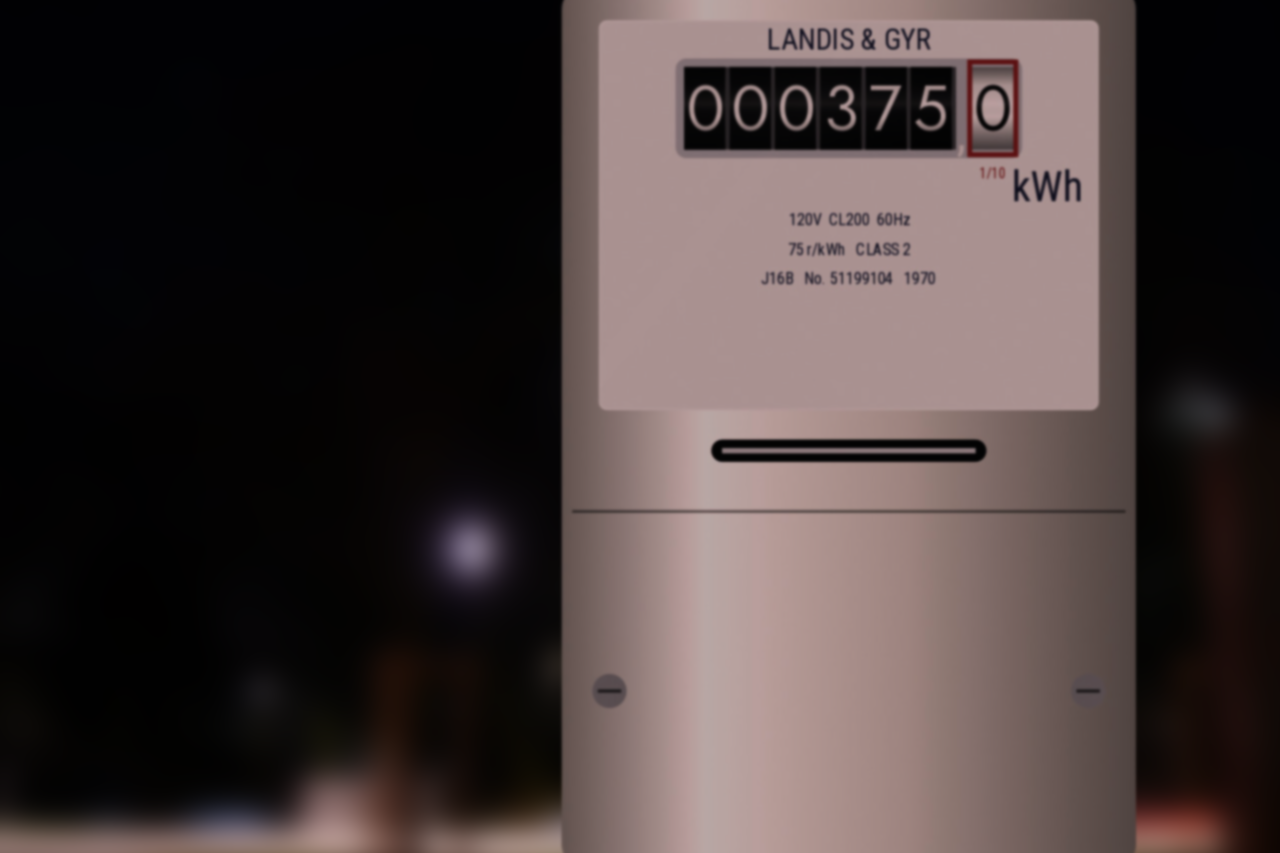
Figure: 375.0kWh
